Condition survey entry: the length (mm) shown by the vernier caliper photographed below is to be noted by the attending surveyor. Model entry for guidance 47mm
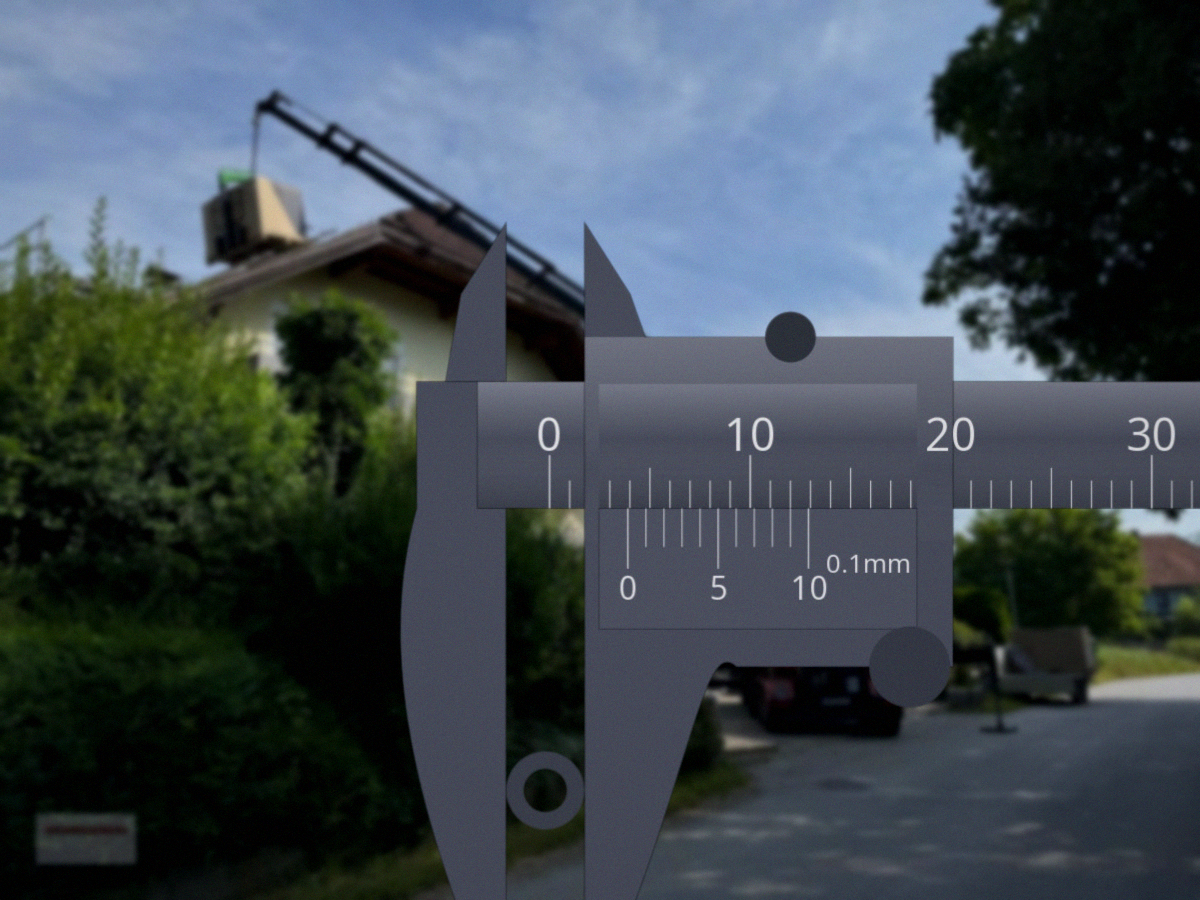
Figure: 3.9mm
